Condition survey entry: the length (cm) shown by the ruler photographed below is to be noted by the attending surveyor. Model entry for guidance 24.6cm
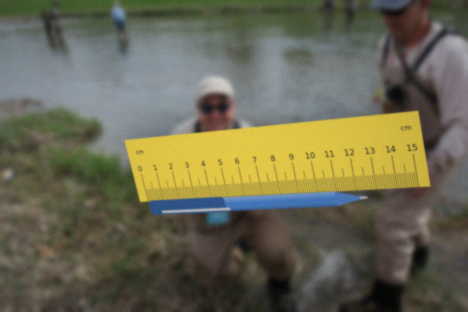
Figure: 12.5cm
